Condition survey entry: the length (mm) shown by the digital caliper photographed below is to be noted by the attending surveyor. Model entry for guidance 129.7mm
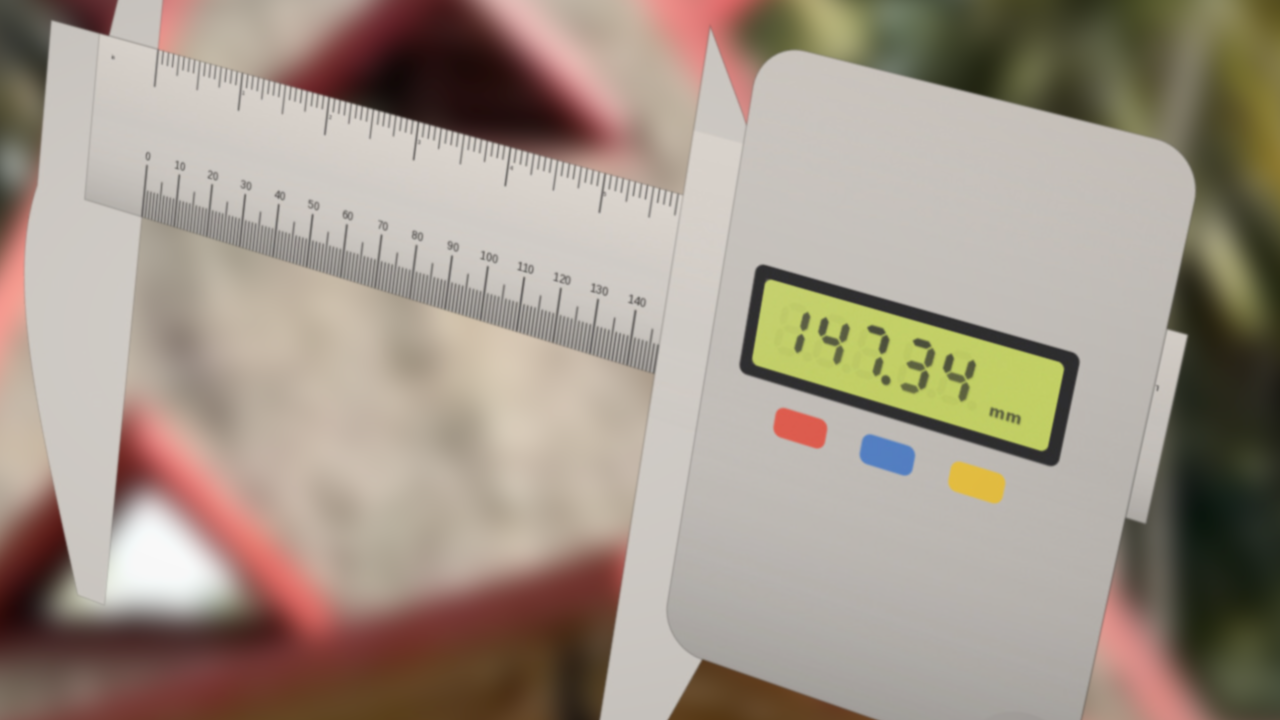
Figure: 147.34mm
